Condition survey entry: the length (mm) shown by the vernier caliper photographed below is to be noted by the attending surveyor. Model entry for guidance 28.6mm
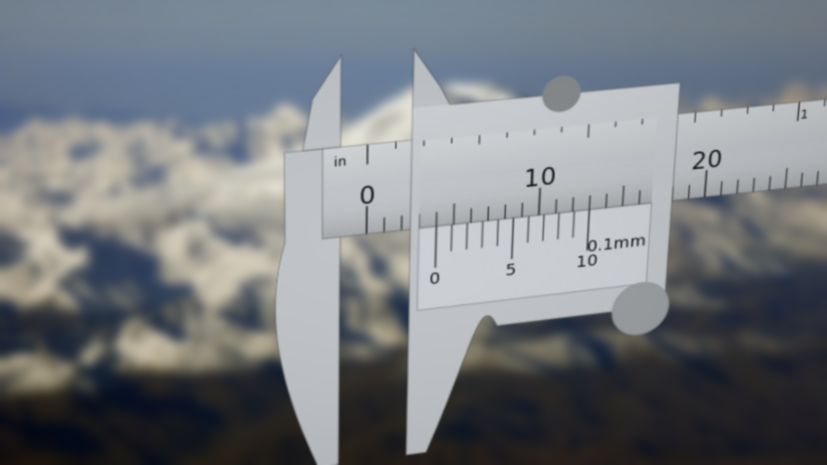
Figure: 4.0mm
